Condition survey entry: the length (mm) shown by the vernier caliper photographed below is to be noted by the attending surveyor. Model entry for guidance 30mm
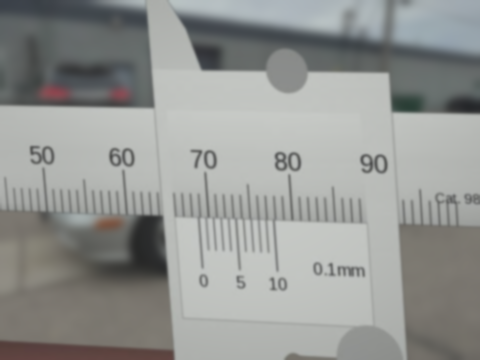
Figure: 68.8mm
